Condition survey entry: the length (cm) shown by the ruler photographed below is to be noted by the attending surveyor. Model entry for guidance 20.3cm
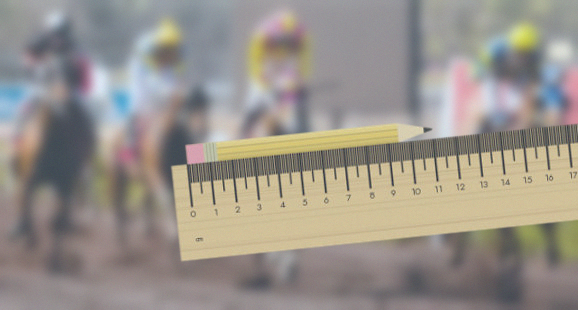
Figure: 11cm
